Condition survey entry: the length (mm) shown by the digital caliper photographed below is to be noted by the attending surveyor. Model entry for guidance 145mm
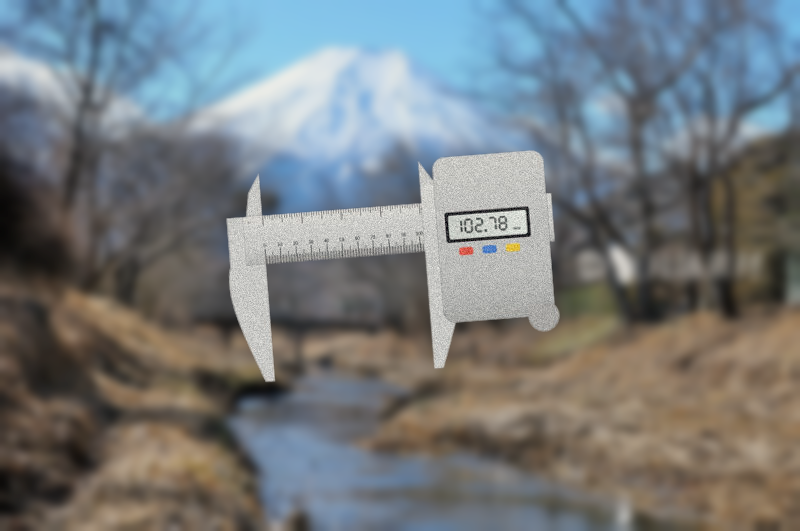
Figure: 102.78mm
